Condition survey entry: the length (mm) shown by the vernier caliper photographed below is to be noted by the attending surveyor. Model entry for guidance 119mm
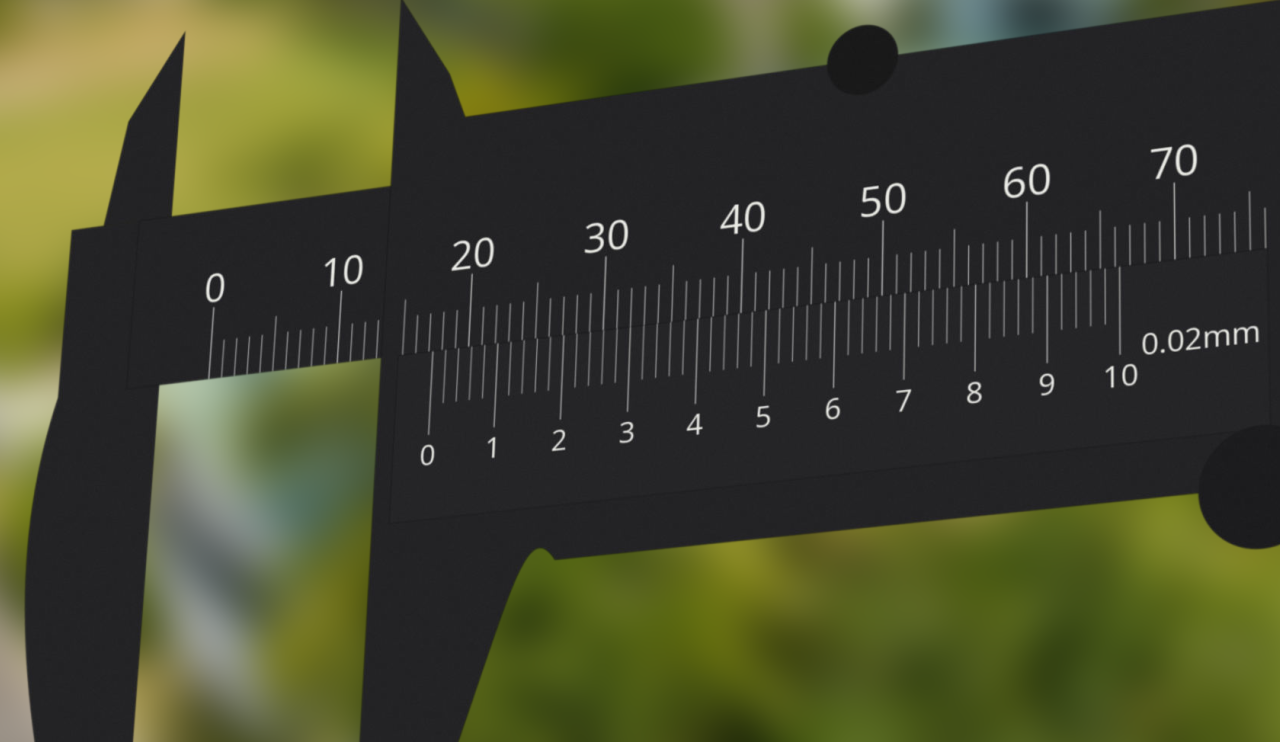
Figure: 17.3mm
